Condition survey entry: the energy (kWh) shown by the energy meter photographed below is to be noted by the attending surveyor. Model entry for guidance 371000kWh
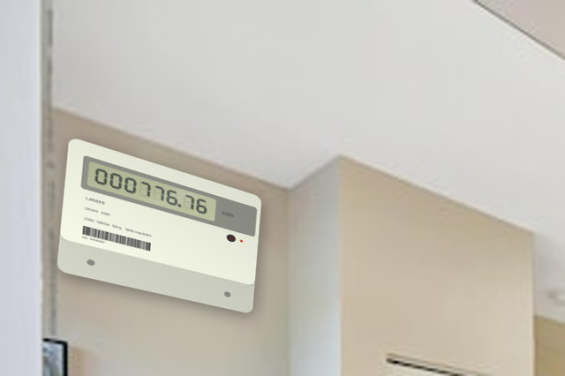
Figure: 776.76kWh
